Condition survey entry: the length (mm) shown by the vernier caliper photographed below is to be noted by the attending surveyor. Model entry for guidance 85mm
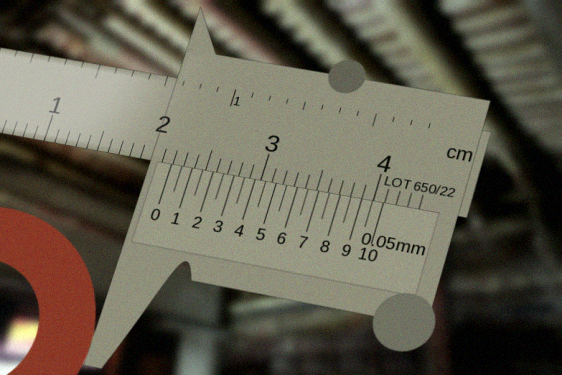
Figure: 21.9mm
